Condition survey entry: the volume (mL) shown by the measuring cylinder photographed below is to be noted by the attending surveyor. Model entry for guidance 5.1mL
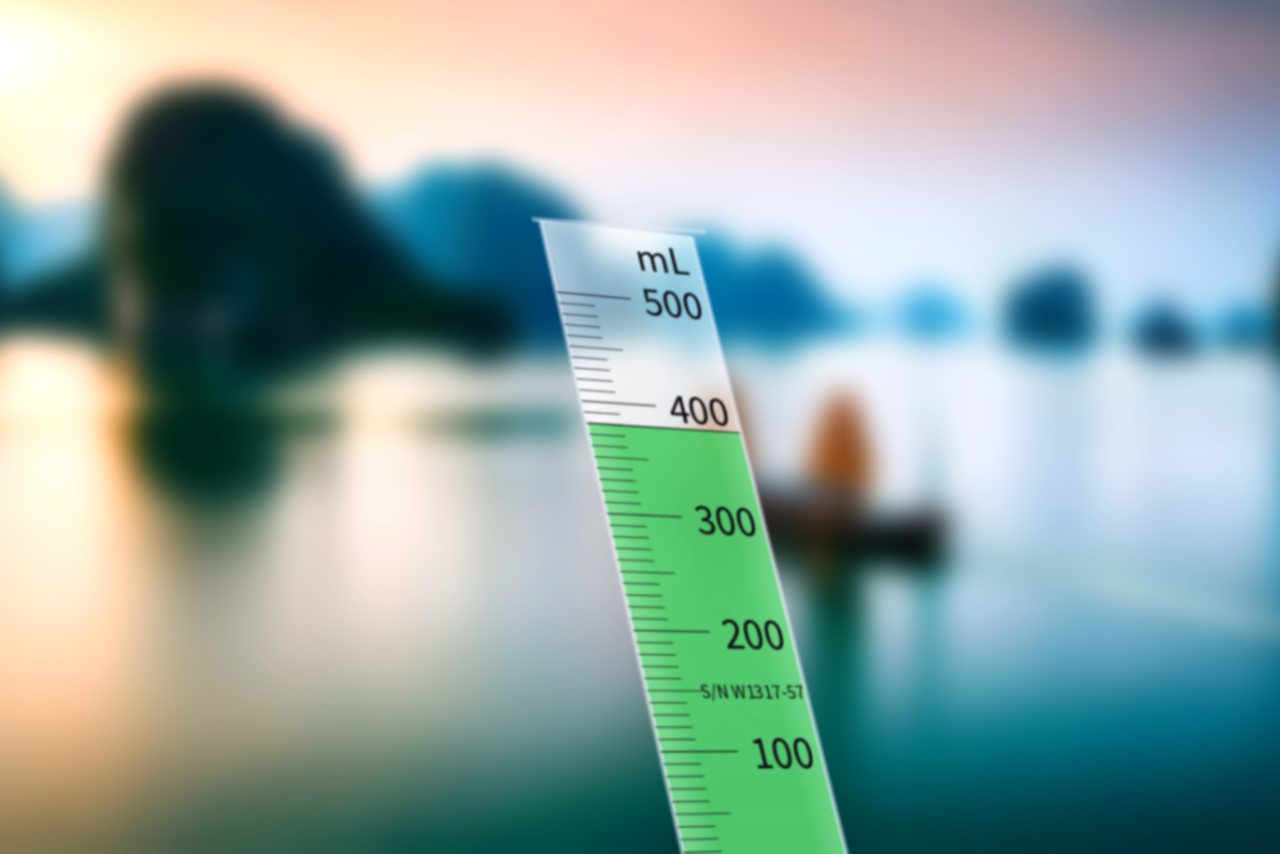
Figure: 380mL
